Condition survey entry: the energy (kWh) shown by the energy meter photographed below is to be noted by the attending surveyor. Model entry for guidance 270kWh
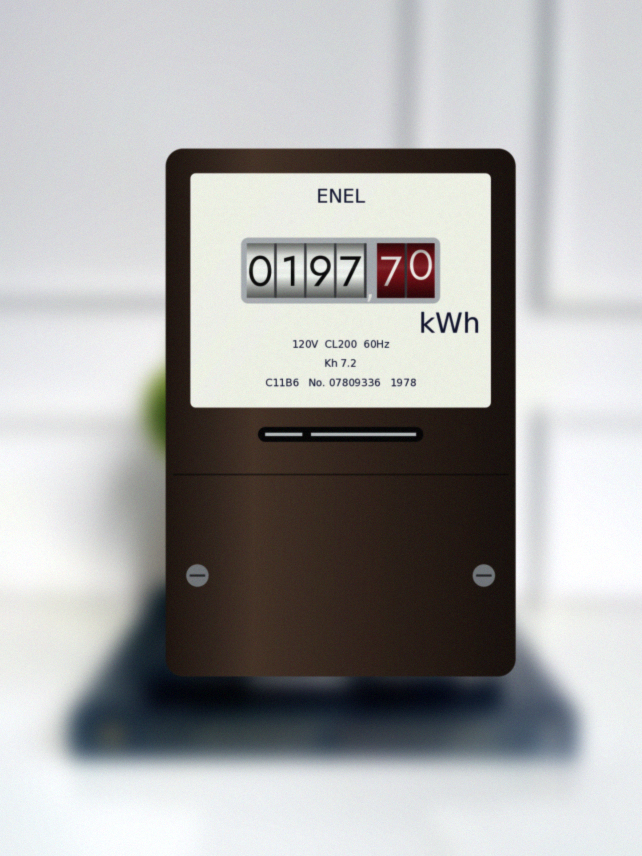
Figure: 197.70kWh
